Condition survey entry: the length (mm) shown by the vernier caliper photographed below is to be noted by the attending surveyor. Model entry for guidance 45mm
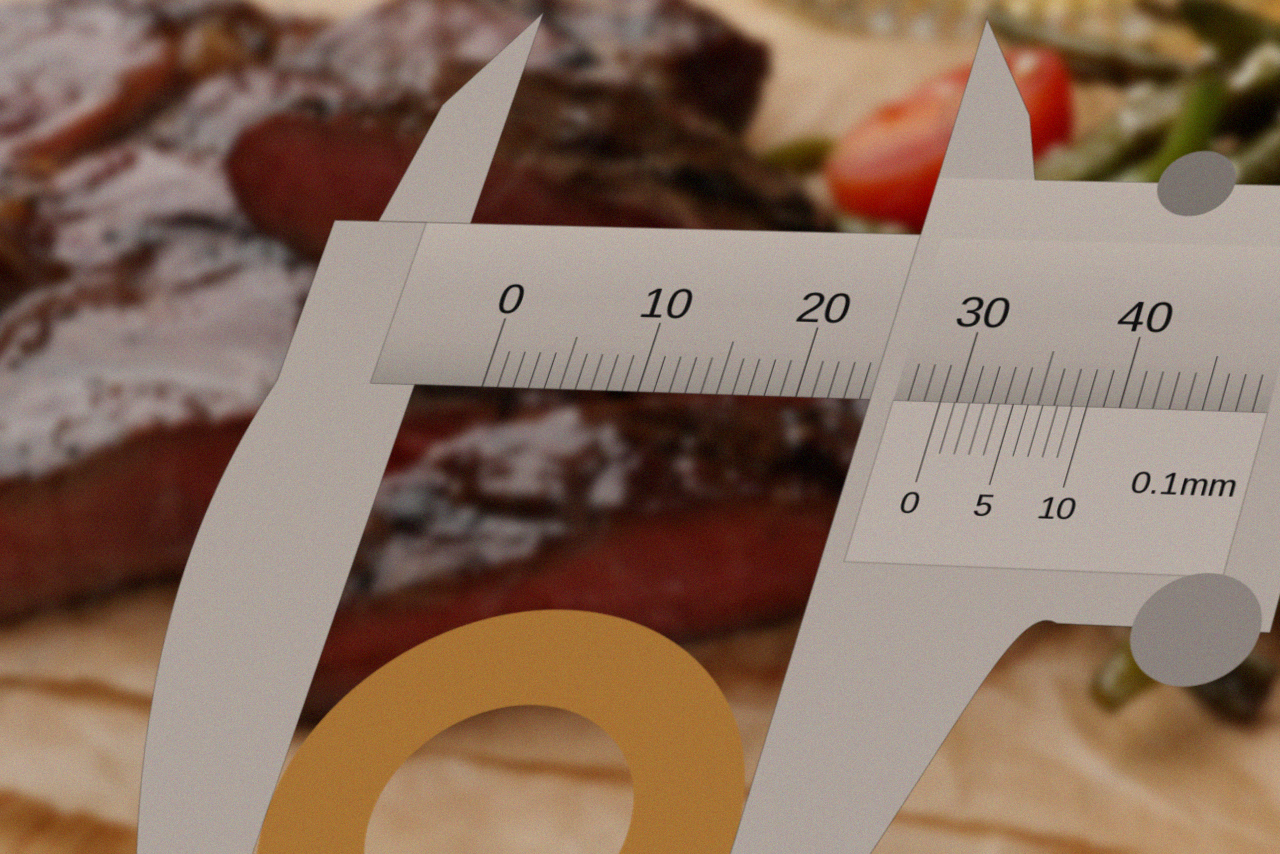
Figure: 29.0mm
